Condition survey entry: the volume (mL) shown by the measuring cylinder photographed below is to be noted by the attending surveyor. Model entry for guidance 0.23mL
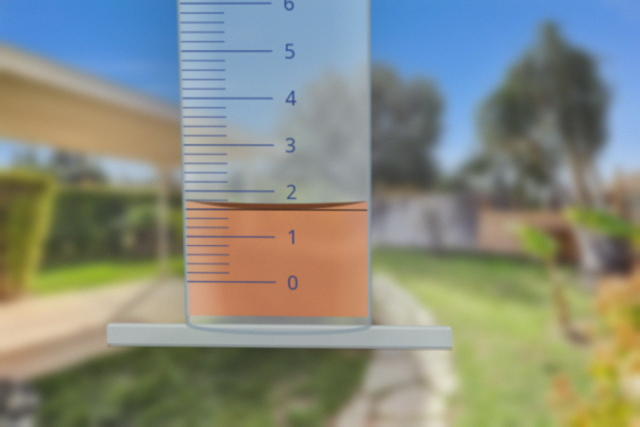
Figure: 1.6mL
